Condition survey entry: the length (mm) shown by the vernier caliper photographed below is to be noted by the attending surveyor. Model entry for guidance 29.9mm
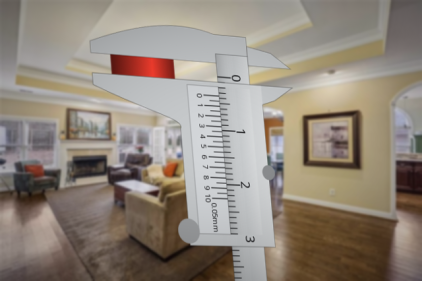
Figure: 3.6mm
